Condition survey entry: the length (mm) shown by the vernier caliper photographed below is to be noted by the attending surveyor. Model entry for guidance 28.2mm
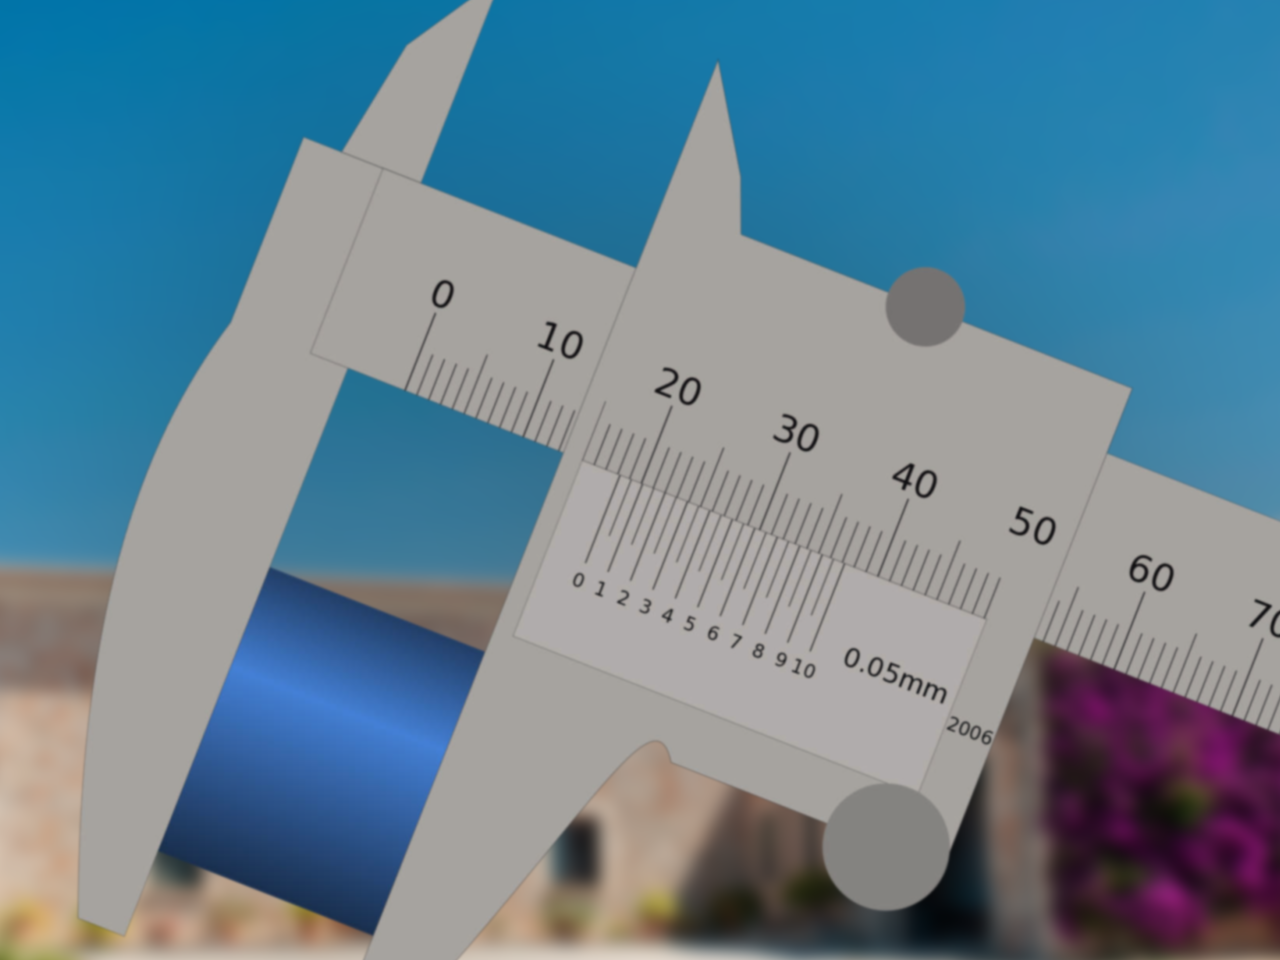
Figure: 18.2mm
